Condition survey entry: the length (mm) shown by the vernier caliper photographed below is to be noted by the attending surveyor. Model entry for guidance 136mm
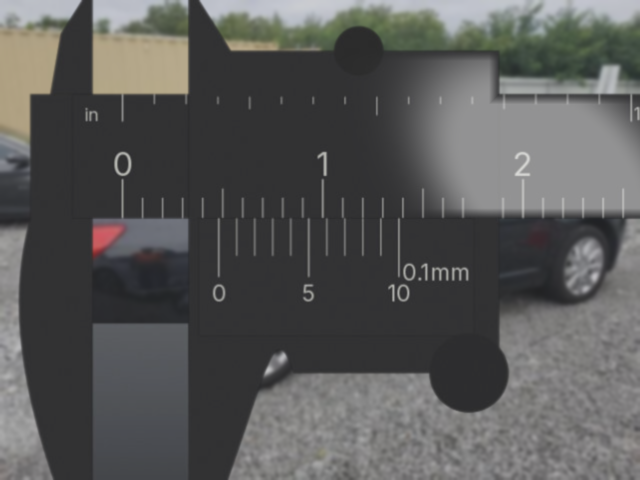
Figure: 4.8mm
